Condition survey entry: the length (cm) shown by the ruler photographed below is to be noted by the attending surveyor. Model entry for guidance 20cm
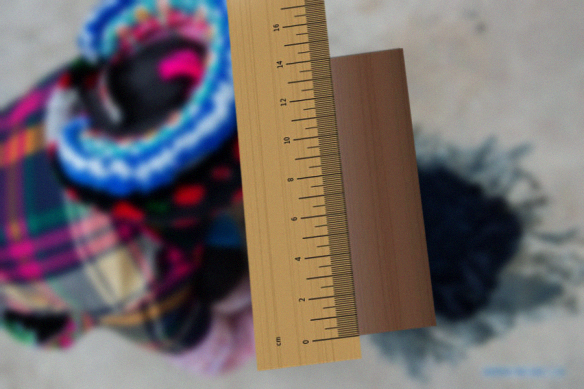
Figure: 14cm
